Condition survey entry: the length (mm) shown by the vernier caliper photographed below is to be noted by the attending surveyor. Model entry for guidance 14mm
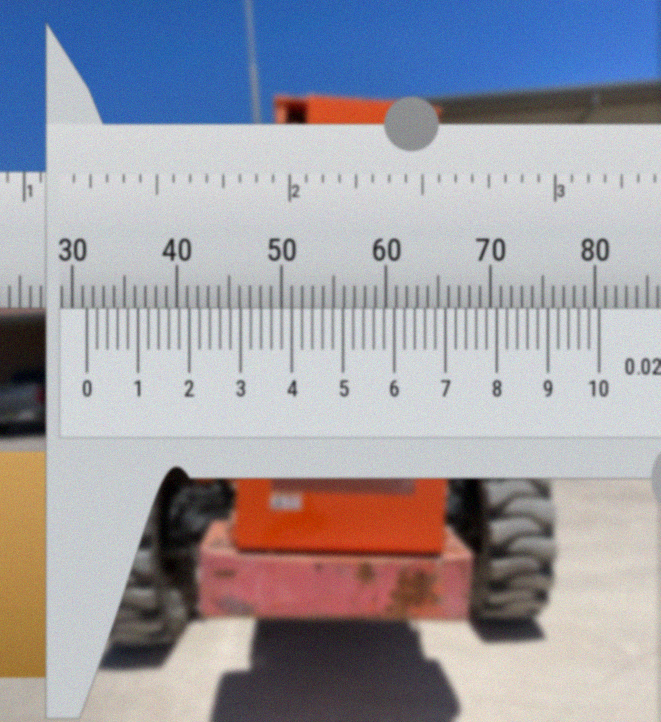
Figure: 31.4mm
